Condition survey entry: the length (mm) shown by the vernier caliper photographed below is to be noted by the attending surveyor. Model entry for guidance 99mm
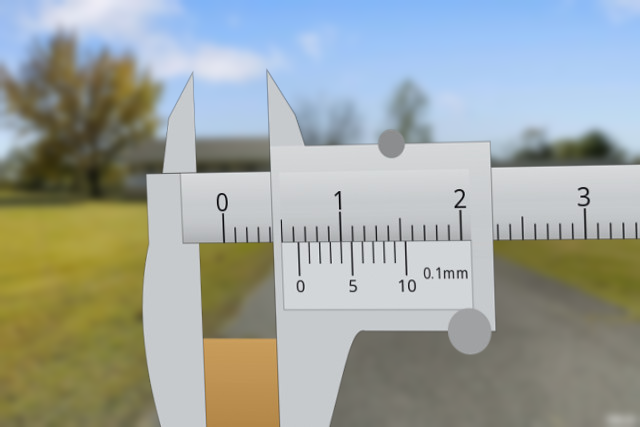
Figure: 6.4mm
